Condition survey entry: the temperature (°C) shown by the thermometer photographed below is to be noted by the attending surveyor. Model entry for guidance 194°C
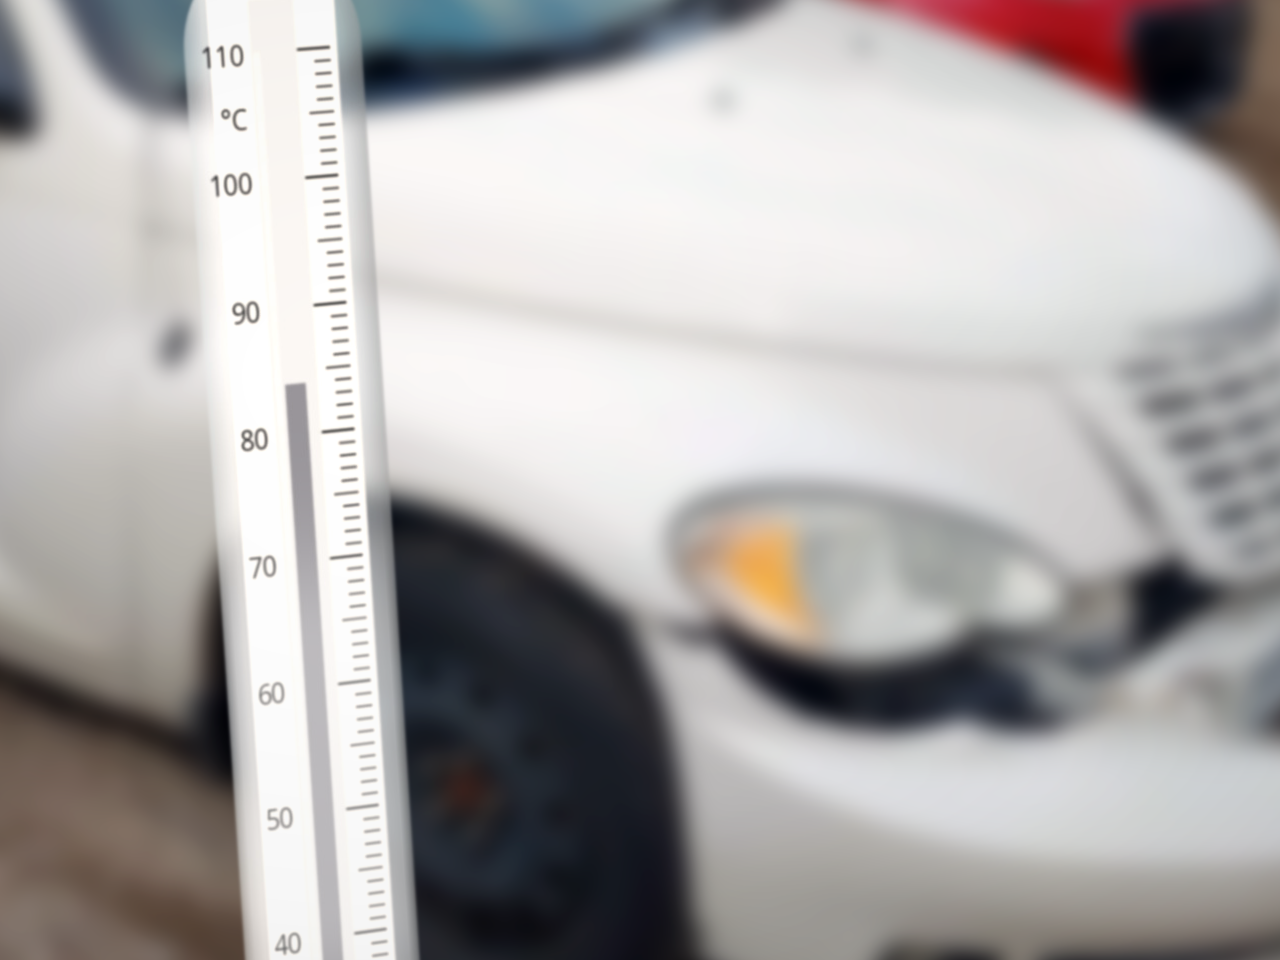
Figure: 84°C
